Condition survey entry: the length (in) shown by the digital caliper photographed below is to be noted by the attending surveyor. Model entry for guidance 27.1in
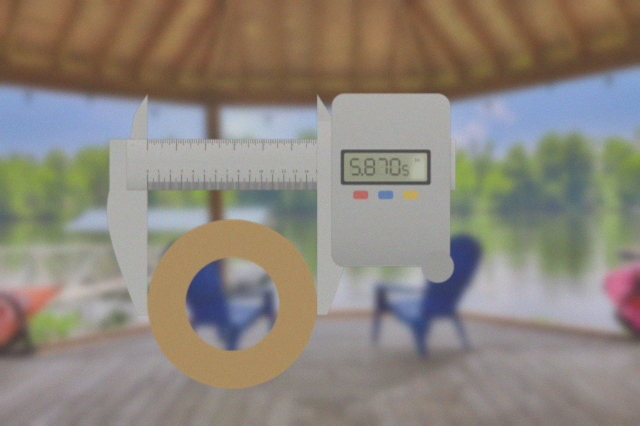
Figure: 5.8705in
